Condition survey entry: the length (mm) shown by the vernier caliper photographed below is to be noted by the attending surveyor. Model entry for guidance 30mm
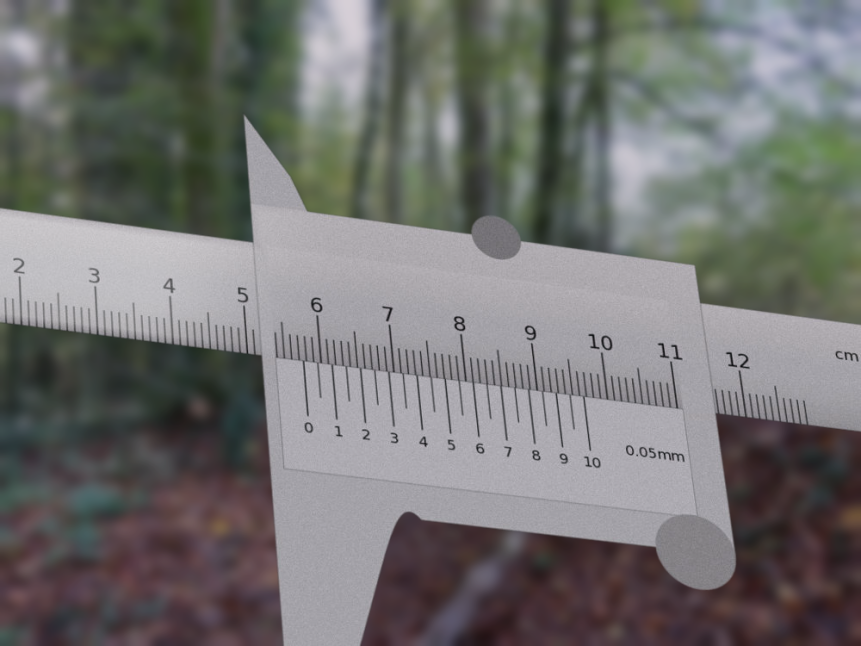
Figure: 57.6mm
